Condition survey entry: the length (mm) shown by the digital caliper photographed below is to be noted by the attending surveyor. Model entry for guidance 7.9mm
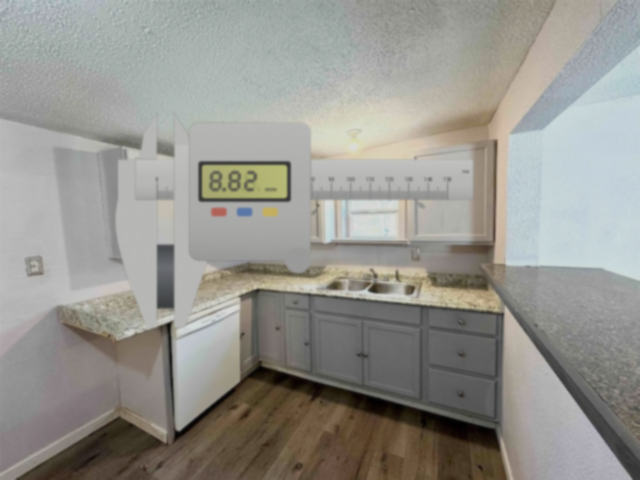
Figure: 8.82mm
